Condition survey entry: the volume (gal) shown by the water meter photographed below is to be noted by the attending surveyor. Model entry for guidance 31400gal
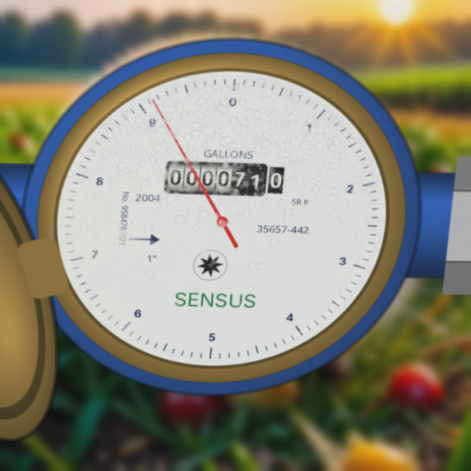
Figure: 709.1gal
